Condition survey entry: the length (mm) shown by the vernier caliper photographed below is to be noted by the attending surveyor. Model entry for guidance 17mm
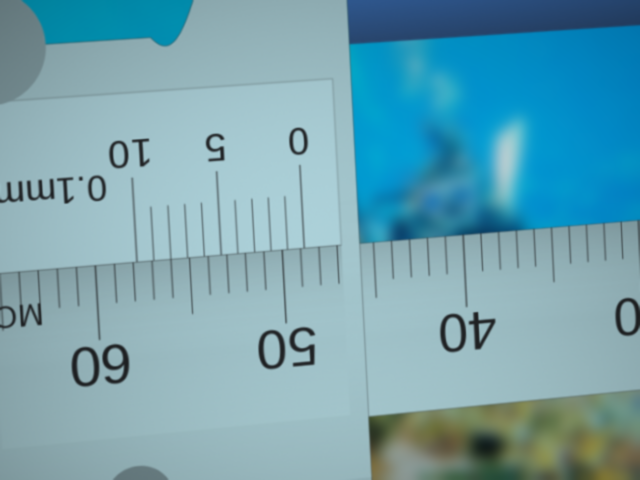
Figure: 48.8mm
